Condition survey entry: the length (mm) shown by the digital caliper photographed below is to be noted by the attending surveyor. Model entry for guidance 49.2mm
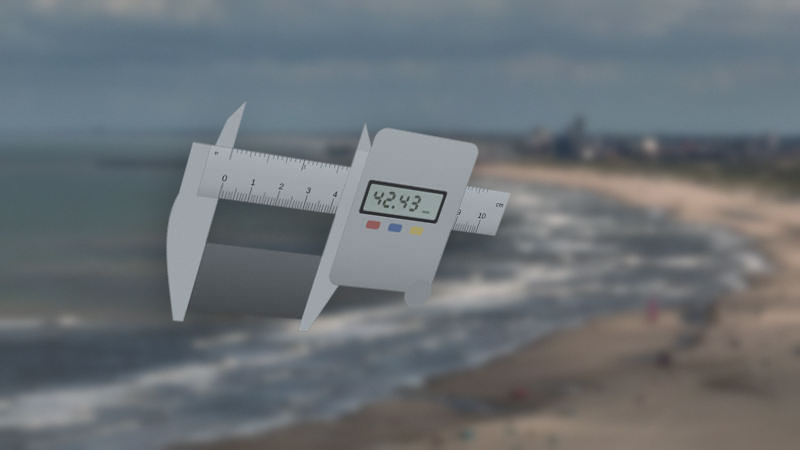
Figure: 42.43mm
